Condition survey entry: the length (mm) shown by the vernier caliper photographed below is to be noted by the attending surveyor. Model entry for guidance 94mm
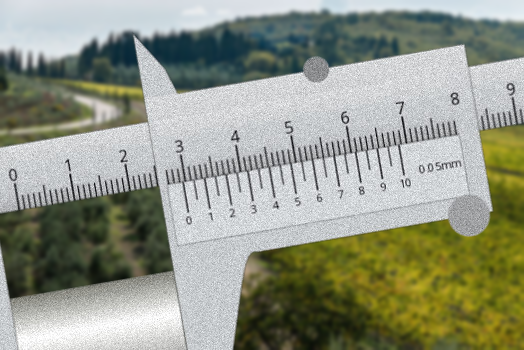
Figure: 29.6mm
